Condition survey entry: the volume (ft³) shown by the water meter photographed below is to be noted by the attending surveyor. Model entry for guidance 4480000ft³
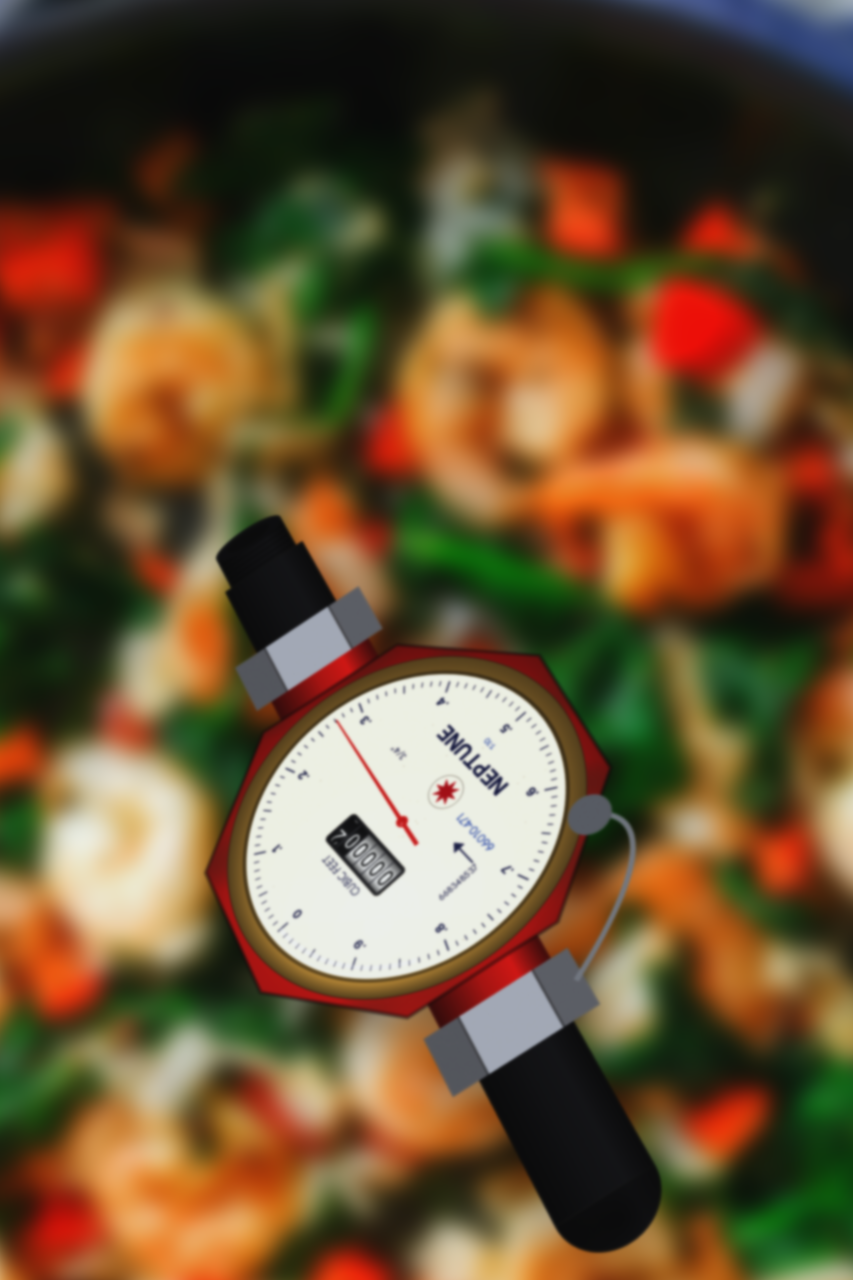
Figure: 2.27ft³
